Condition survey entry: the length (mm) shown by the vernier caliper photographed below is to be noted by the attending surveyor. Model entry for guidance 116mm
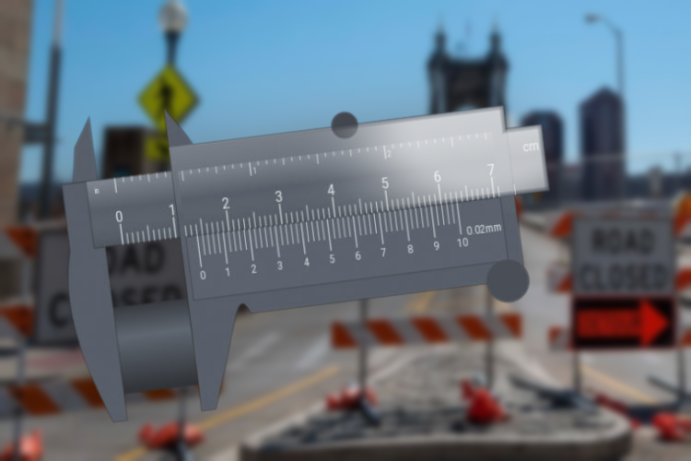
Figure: 14.0mm
